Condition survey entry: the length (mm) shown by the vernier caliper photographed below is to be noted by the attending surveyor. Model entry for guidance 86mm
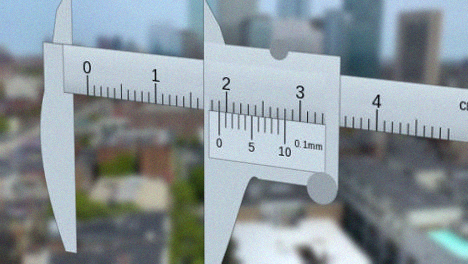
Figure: 19.0mm
